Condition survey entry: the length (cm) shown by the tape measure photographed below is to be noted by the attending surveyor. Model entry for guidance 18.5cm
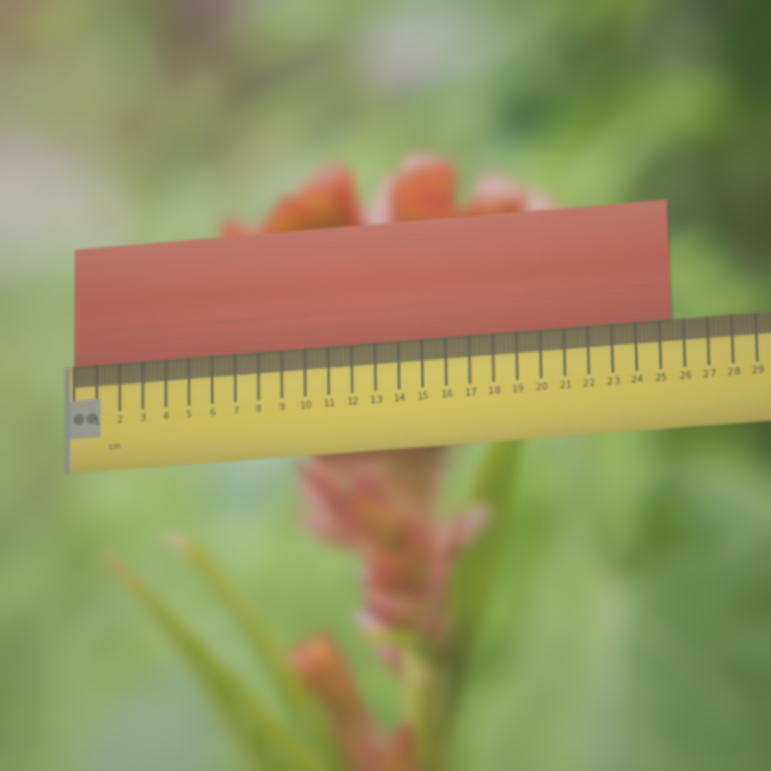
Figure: 25.5cm
